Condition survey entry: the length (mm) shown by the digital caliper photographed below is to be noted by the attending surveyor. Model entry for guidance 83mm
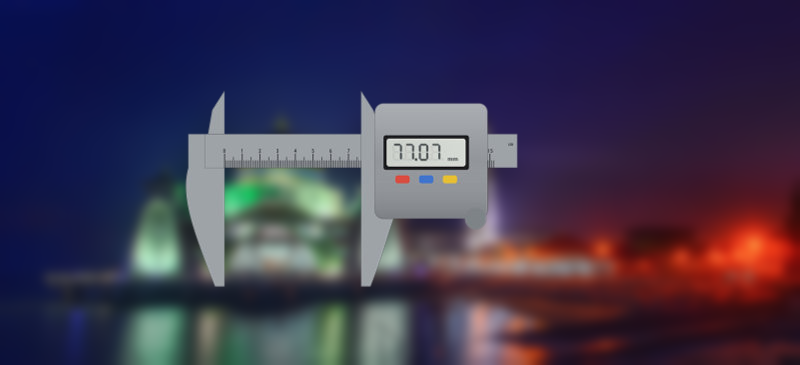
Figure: 77.07mm
